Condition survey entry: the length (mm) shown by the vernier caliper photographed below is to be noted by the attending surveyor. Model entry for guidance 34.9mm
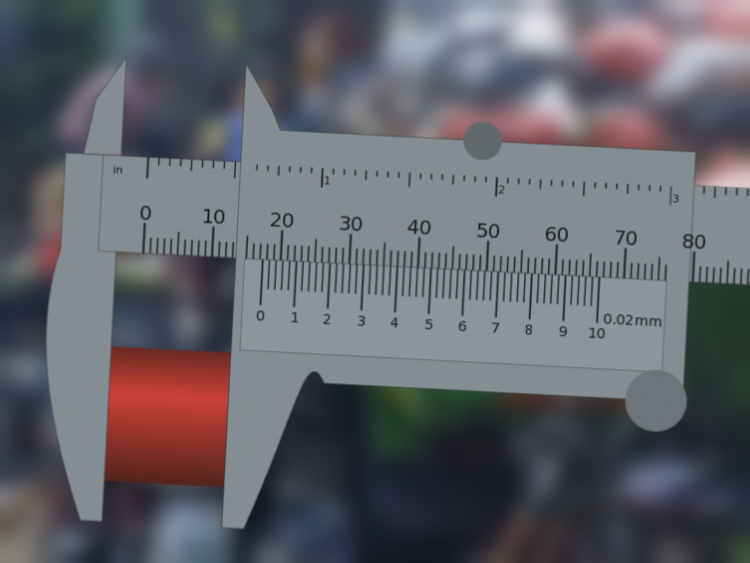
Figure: 17.4mm
